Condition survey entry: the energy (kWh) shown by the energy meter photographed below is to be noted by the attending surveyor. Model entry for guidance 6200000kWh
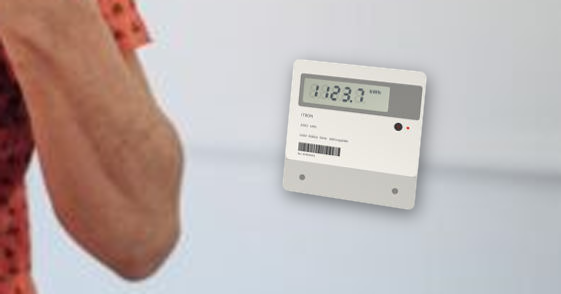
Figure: 1123.7kWh
